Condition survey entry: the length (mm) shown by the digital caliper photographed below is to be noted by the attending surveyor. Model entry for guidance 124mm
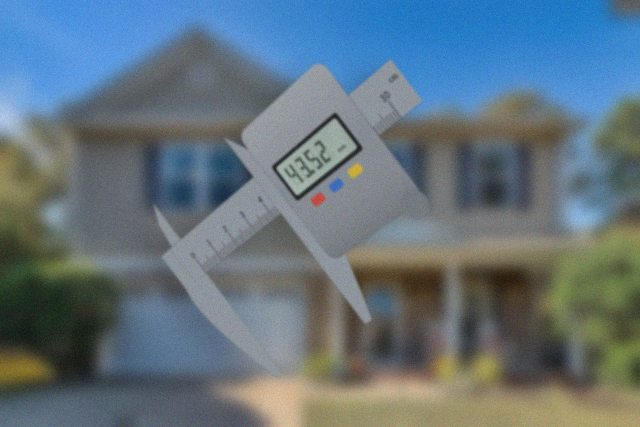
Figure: 43.52mm
